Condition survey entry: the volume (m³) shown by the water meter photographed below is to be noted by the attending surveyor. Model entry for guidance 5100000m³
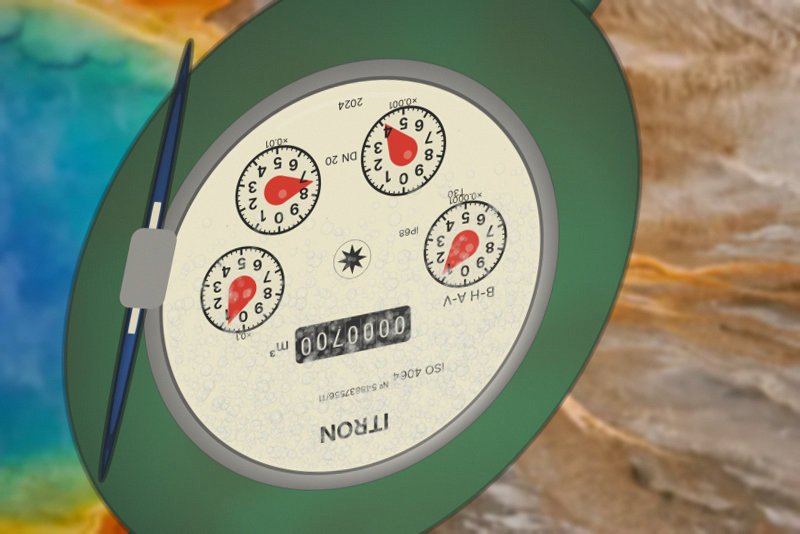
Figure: 700.0741m³
